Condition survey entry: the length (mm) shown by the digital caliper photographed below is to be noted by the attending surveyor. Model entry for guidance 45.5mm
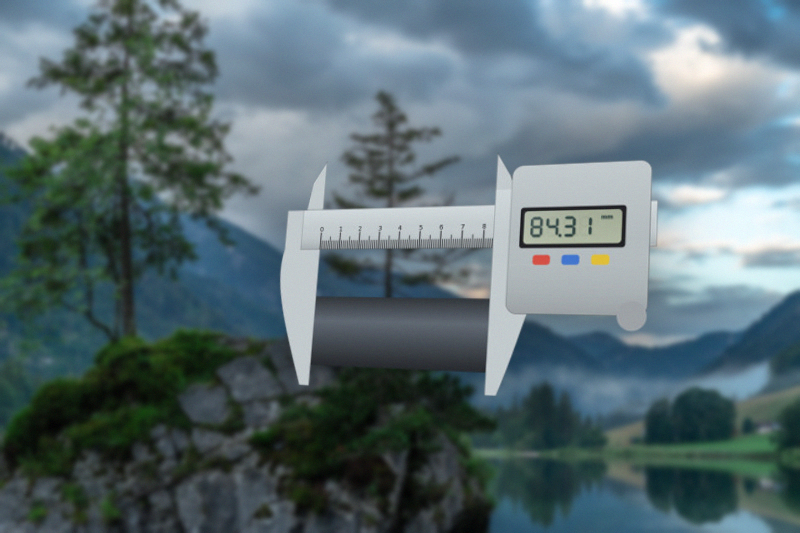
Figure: 84.31mm
